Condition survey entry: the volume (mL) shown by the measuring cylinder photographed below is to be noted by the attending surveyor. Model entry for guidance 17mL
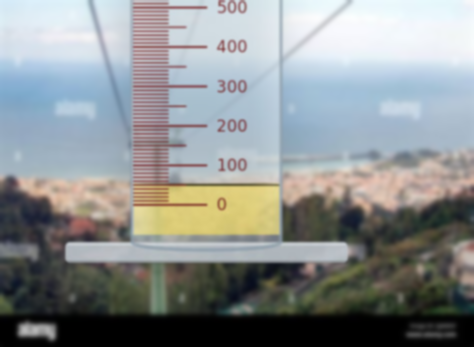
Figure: 50mL
